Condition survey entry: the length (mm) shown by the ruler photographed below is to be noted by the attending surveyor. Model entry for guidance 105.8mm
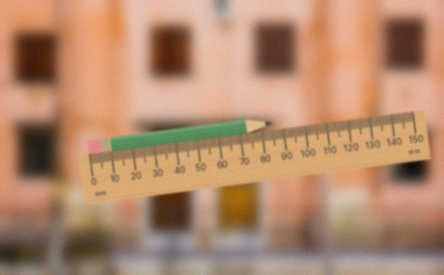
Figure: 85mm
